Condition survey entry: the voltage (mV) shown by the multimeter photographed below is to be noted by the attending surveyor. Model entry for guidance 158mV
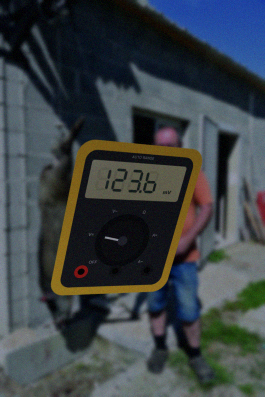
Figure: 123.6mV
